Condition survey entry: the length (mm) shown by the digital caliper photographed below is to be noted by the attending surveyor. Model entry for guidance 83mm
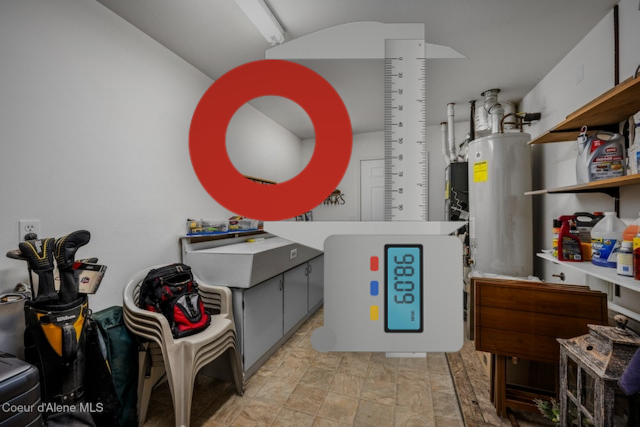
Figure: 98.09mm
